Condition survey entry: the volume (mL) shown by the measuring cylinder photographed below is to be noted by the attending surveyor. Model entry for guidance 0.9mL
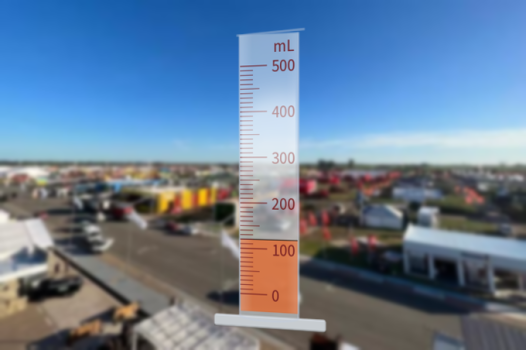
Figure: 120mL
